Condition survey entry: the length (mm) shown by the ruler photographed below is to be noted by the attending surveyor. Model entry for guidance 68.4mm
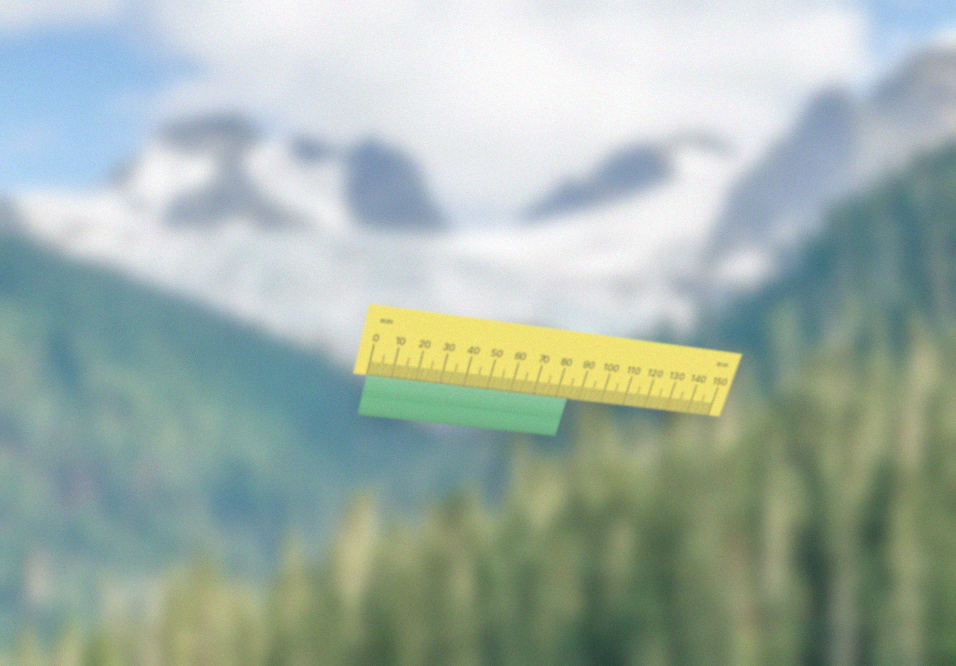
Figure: 85mm
